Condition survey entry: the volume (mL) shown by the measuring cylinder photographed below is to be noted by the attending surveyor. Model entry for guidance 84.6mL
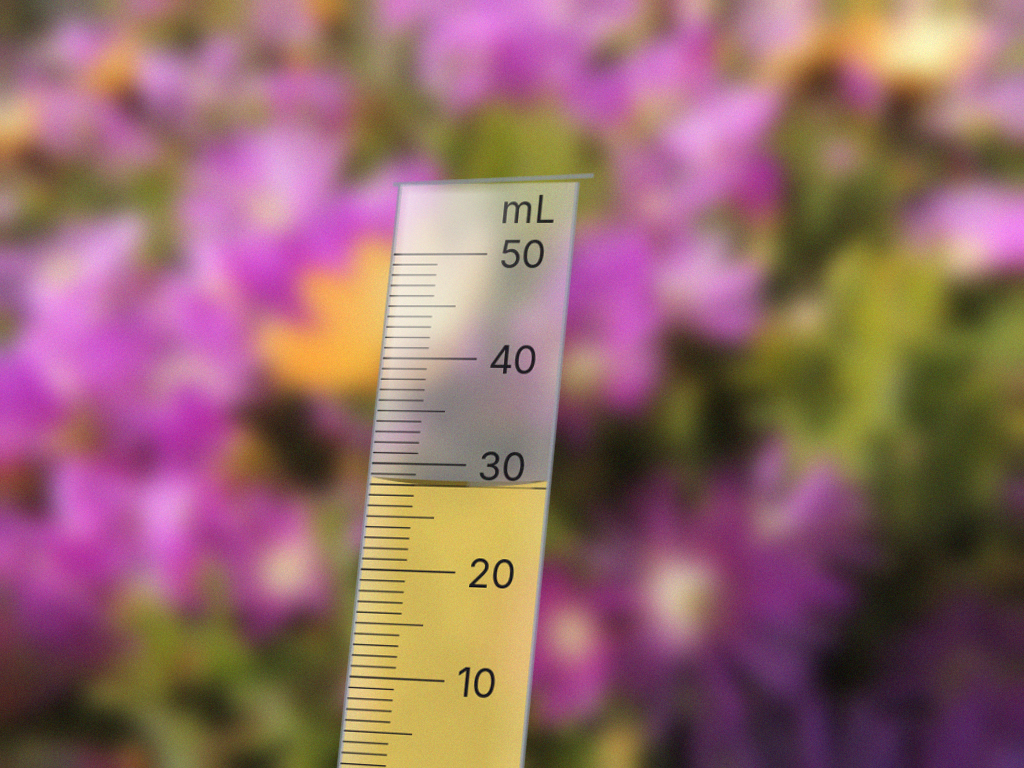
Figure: 28mL
